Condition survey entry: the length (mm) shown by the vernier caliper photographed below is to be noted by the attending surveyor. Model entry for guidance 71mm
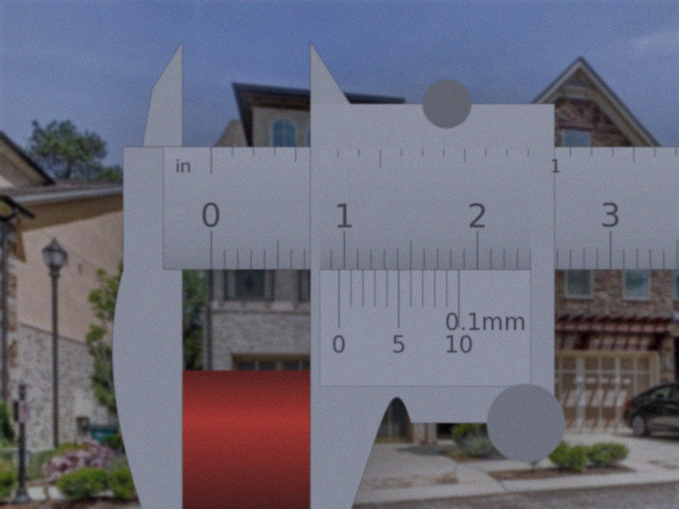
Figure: 9.6mm
